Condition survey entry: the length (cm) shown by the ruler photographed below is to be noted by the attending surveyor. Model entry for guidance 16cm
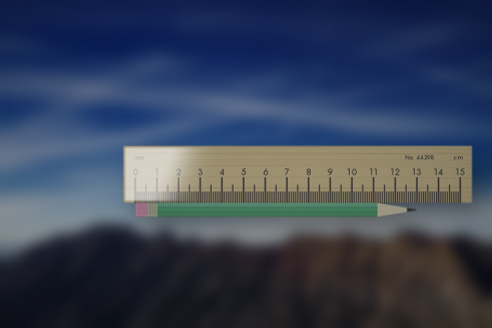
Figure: 13cm
